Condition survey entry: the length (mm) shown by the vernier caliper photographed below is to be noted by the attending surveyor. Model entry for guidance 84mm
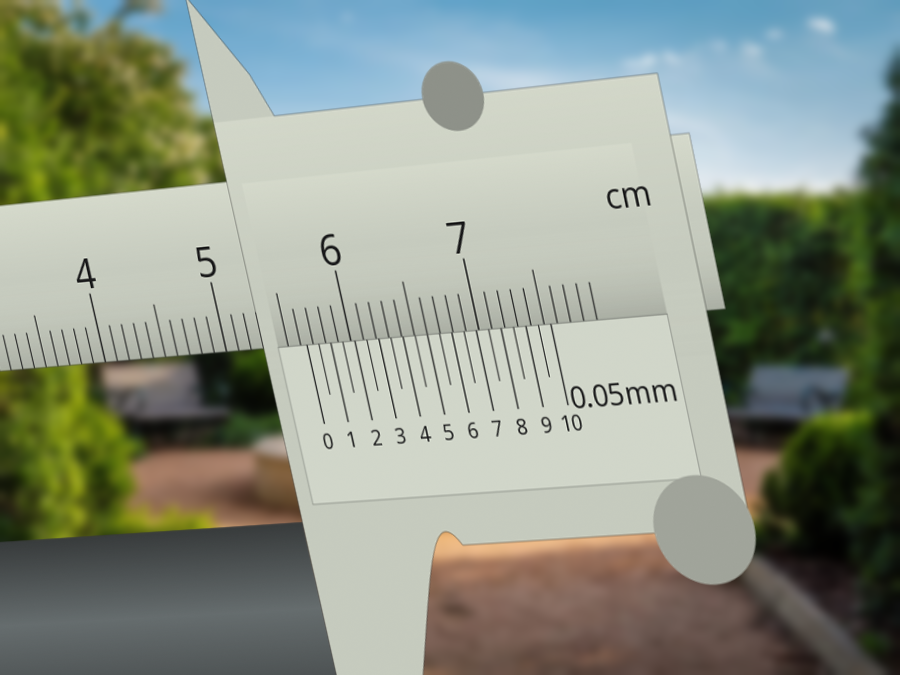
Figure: 56.5mm
